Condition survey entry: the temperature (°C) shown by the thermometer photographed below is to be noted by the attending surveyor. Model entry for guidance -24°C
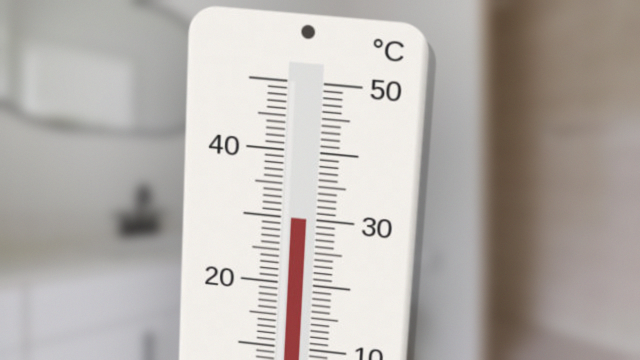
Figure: 30°C
